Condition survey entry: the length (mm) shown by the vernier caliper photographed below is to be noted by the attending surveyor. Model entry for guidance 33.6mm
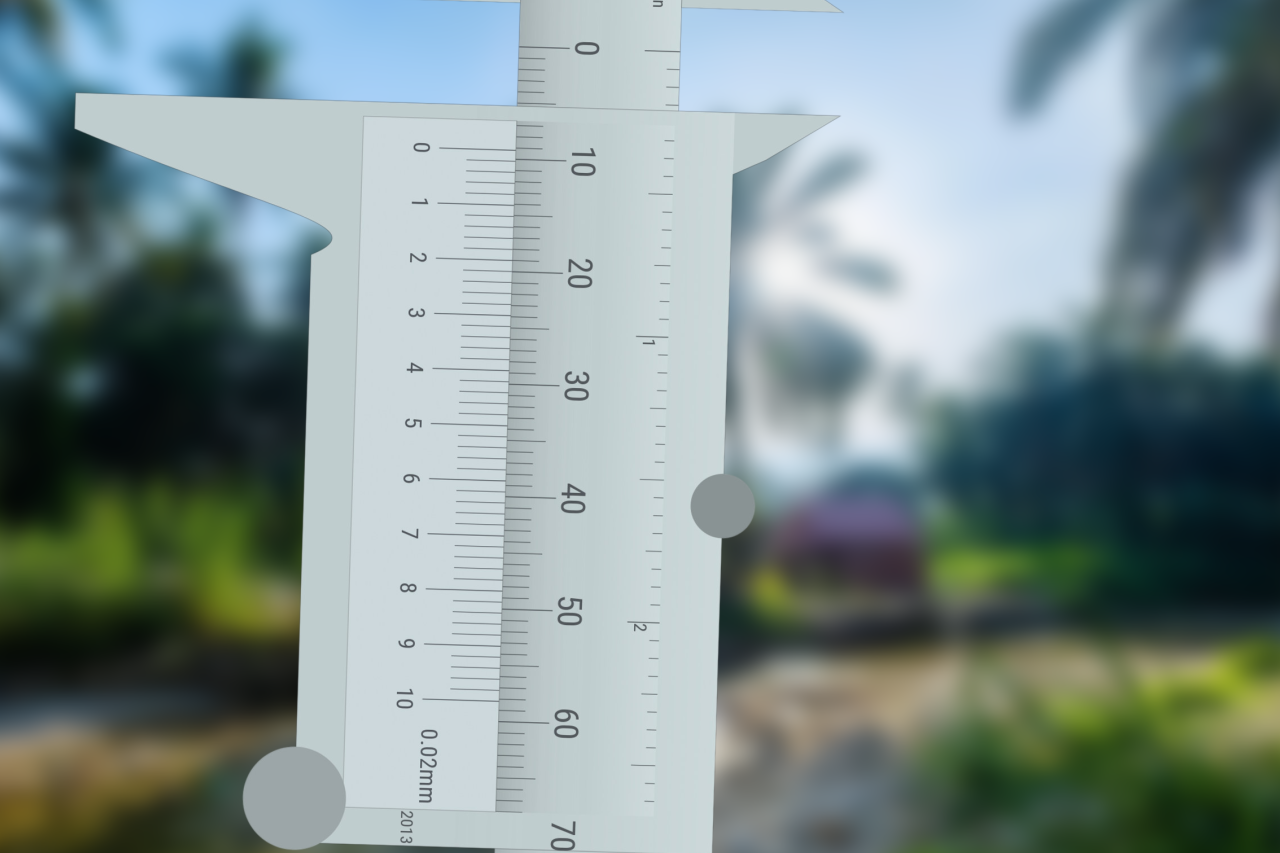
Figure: 9.2mm
